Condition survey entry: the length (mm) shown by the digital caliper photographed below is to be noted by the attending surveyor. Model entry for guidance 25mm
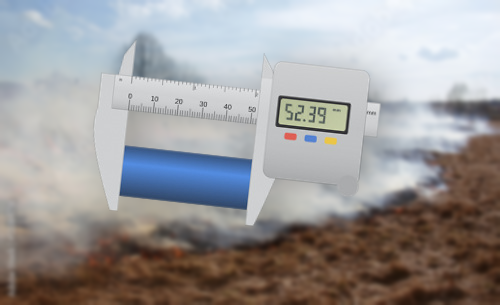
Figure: 52.39mm
